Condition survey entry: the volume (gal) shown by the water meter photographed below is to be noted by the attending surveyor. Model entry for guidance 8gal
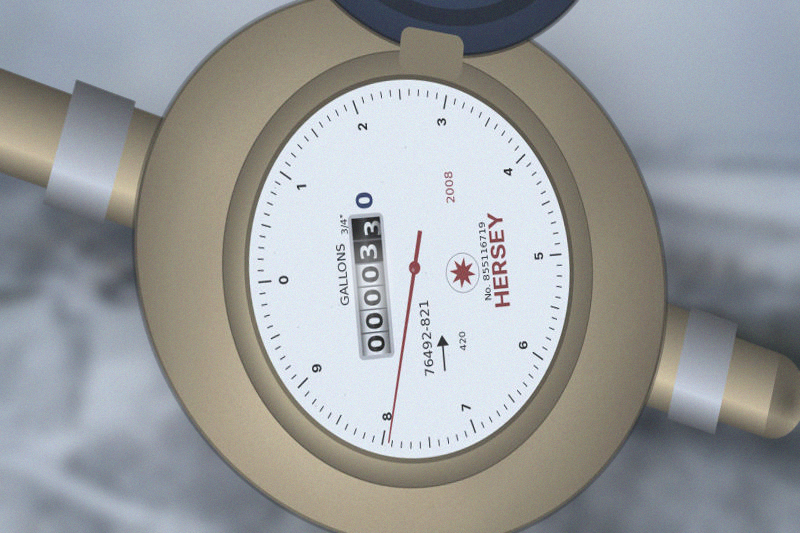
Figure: 327.9gal
